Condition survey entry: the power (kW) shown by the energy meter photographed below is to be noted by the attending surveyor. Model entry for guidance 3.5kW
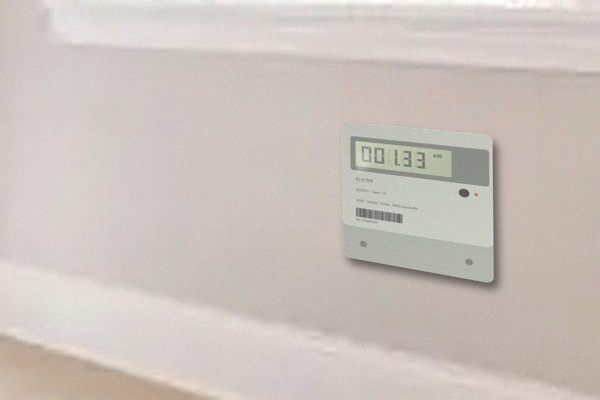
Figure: 1.33kW
